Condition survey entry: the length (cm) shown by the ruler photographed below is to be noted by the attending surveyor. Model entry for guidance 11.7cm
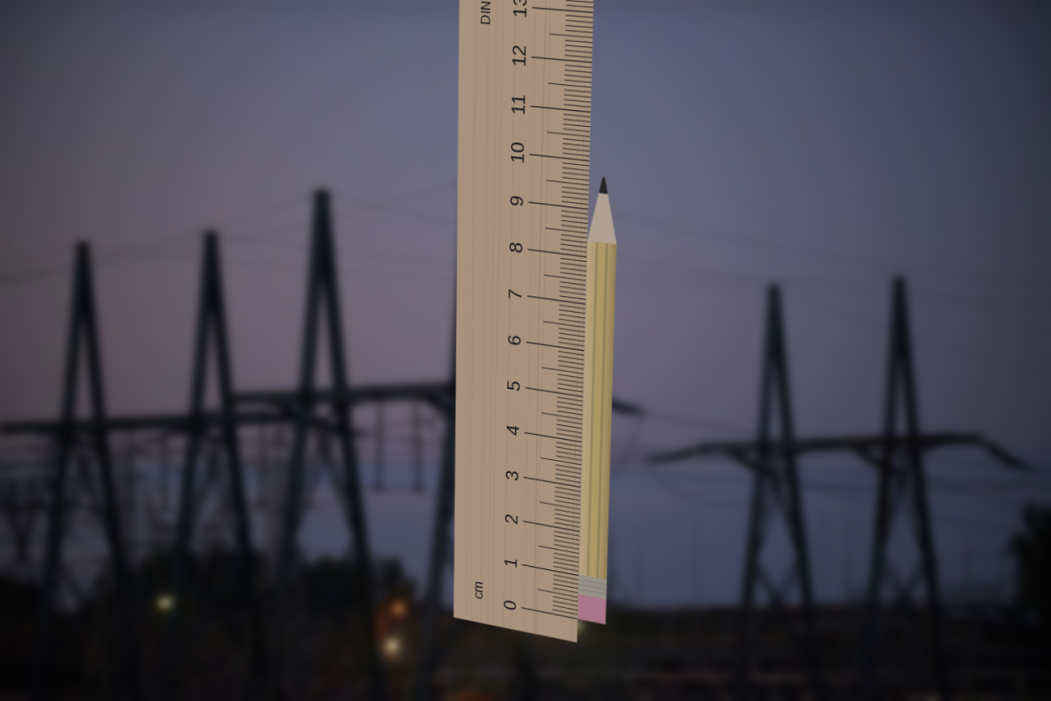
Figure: 9.7cm
